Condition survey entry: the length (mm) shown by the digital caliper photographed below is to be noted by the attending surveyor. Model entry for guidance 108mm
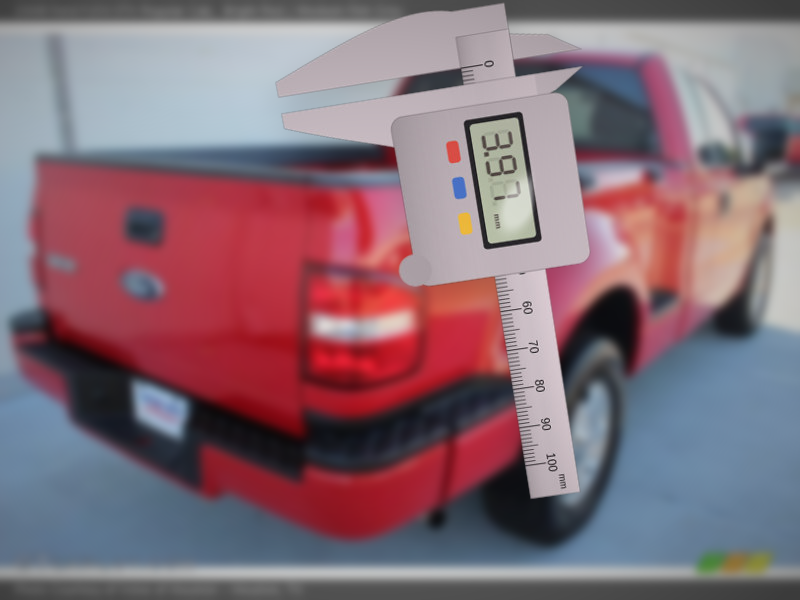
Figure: 3.97mm
